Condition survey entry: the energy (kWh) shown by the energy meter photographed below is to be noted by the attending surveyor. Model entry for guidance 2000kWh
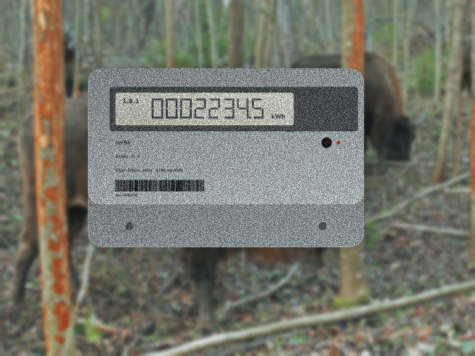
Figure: 2234.5kWh
